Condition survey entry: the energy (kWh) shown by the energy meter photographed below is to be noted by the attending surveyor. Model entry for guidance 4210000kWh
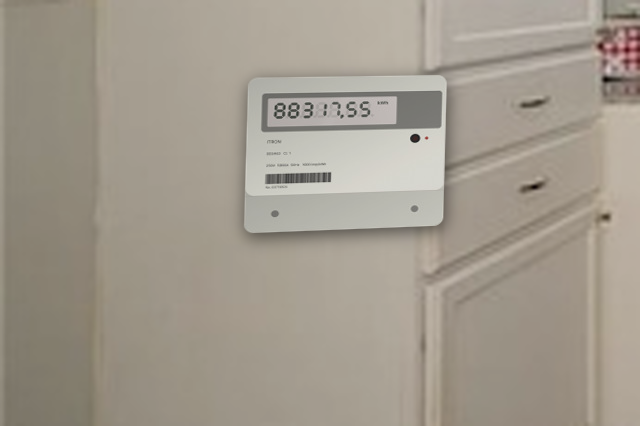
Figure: 88317.55kWh
